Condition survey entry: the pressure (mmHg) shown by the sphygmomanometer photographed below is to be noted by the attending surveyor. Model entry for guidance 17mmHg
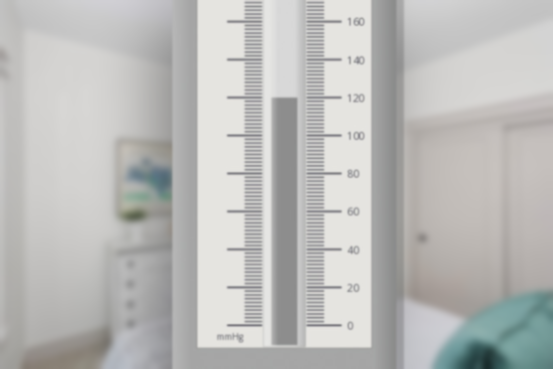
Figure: 120mmHg
